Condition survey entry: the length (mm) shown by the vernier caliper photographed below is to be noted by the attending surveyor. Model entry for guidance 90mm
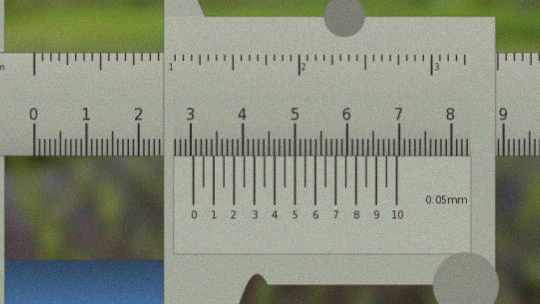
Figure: 30.5mm
